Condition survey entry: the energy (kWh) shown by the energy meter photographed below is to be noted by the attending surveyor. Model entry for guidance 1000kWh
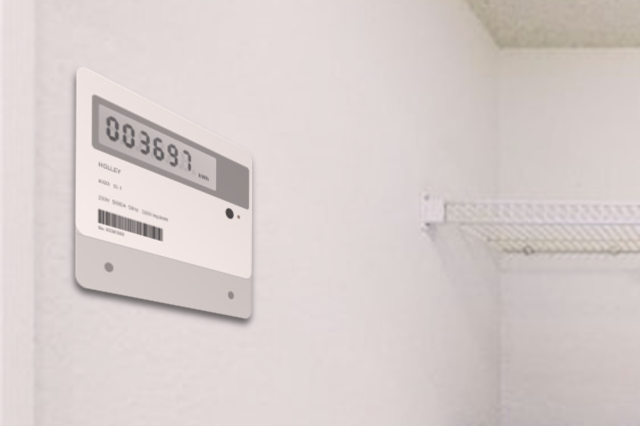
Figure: 3697kWh
